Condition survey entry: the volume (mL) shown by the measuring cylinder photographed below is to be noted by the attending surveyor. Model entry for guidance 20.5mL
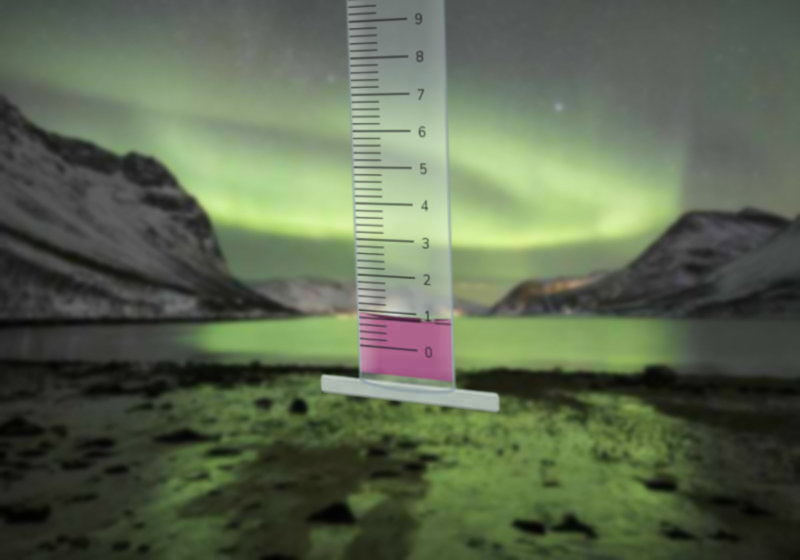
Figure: 0.8mL
